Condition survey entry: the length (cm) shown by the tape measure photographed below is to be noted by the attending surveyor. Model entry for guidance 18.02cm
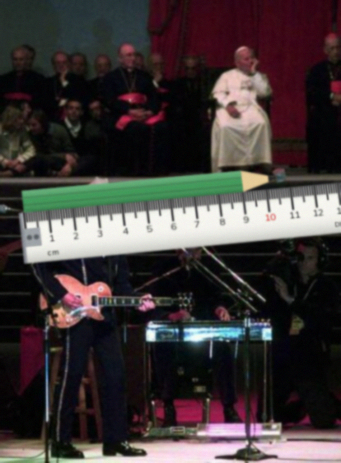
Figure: 10.5cm
